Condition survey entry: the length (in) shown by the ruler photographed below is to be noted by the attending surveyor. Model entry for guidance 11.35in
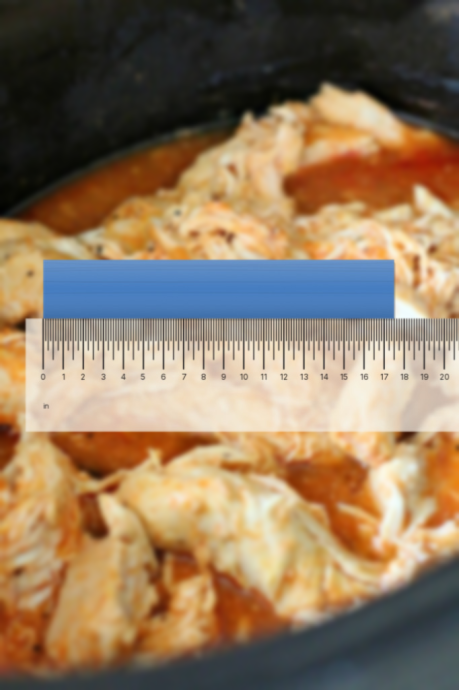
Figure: 17.5in
